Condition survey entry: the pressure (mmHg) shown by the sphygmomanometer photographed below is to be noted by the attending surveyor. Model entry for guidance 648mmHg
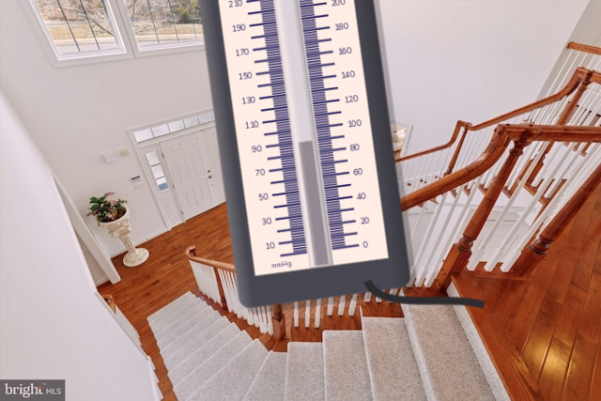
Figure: 90mmHg
